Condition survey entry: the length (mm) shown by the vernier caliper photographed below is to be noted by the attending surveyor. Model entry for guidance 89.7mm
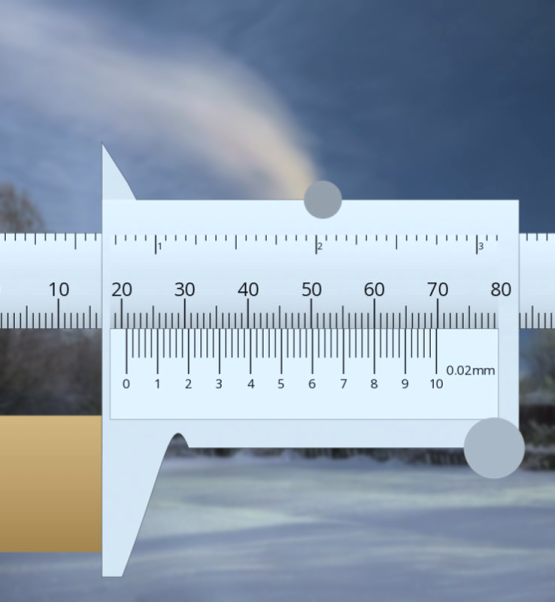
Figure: 20.8mm
